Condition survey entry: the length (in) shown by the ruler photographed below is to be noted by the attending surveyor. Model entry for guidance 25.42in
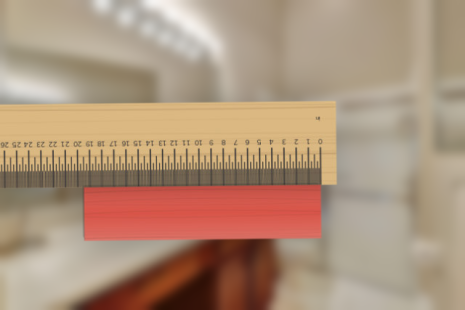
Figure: 19.5in
